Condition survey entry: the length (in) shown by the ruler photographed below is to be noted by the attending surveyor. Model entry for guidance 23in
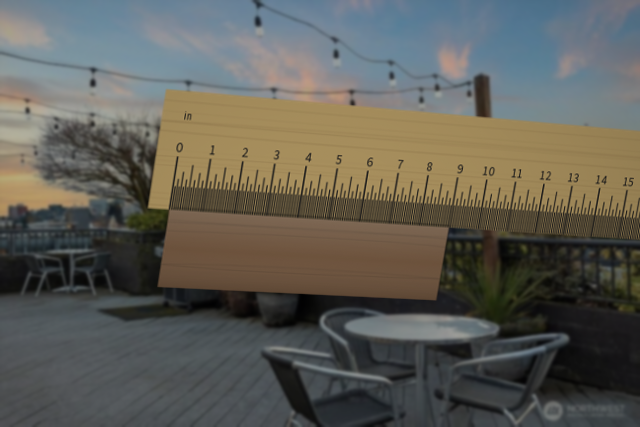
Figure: 9in
